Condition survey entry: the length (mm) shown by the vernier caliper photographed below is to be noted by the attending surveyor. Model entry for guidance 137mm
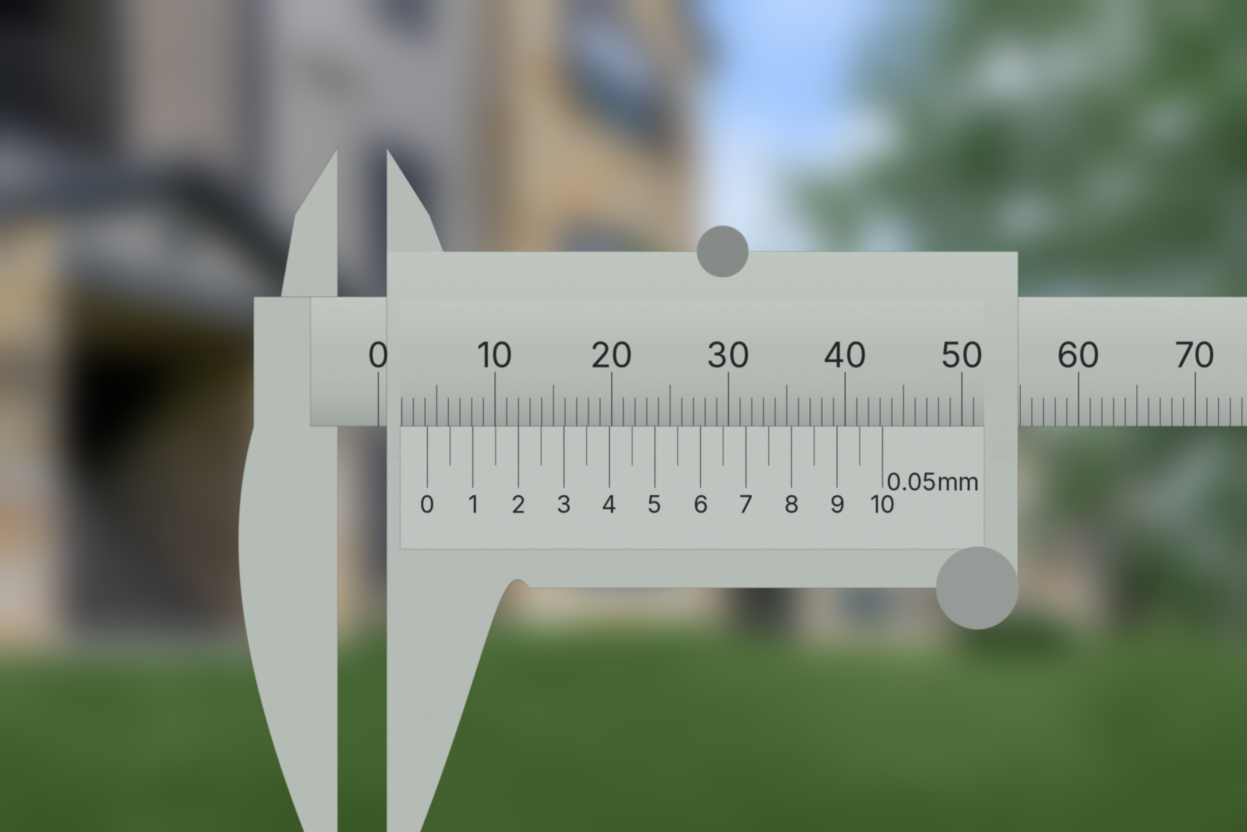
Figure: 4.2mm
